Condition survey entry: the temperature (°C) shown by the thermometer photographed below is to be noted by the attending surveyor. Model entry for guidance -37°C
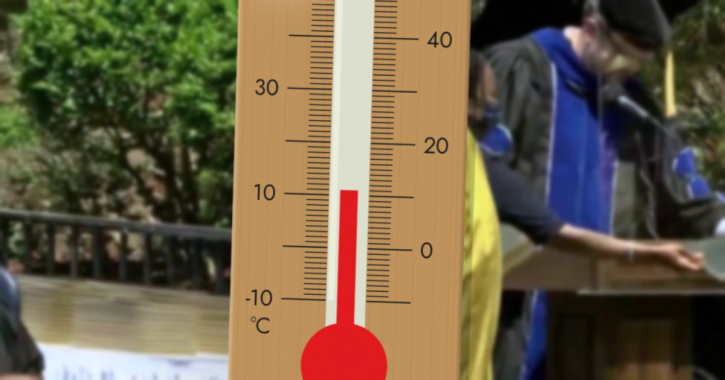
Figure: 11°C
